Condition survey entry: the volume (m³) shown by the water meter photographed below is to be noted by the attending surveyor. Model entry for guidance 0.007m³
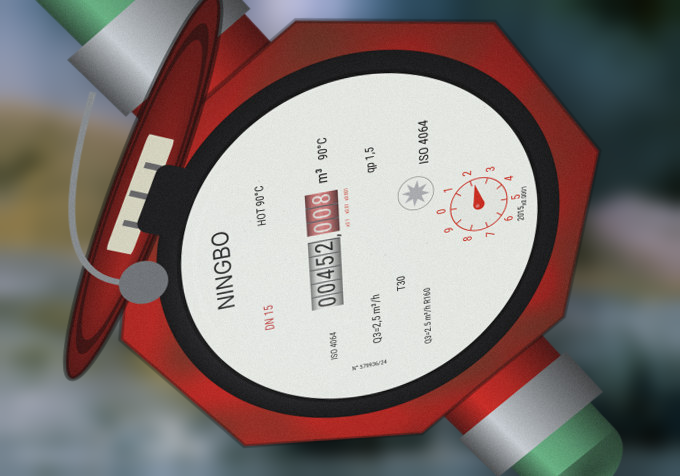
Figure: 452.0082m³
